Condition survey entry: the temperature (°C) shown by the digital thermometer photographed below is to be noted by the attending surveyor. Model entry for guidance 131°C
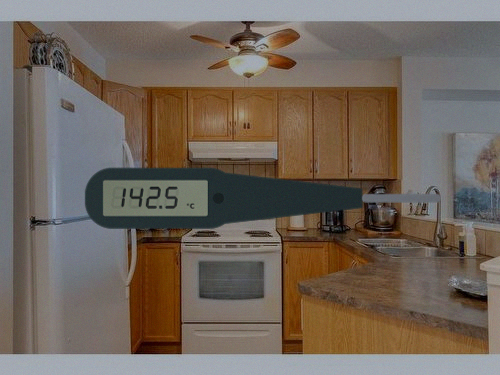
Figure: 142.5°C
